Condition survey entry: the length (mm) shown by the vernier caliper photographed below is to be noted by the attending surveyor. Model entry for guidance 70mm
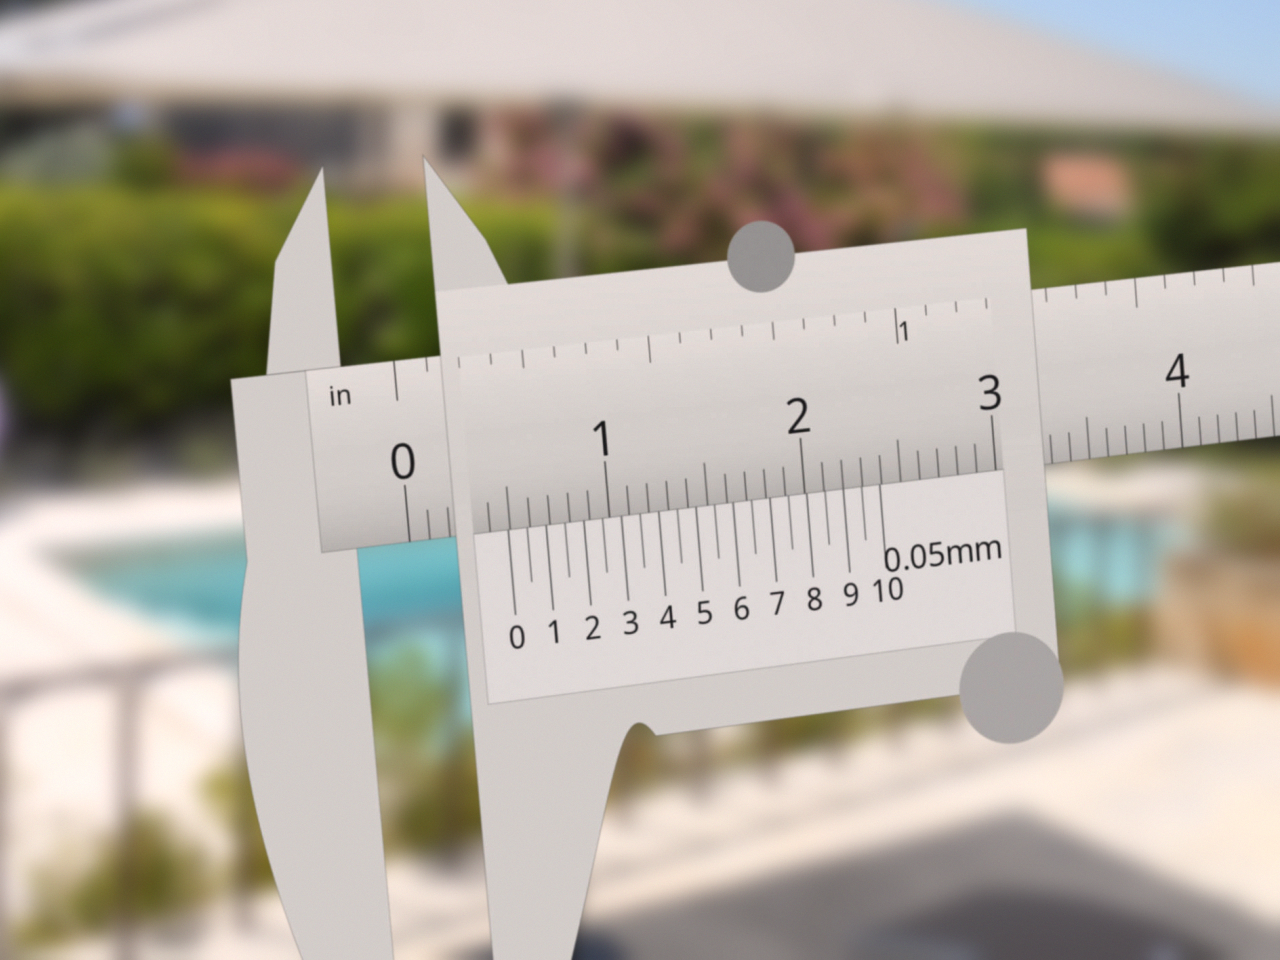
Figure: 4.9mm
